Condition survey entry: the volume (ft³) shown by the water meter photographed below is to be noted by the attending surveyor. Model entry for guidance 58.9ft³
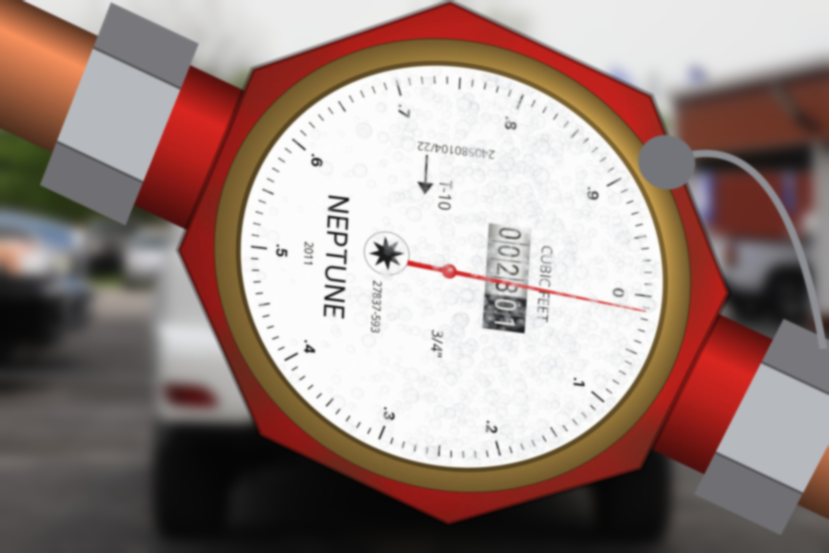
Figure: 2801.01ft³
